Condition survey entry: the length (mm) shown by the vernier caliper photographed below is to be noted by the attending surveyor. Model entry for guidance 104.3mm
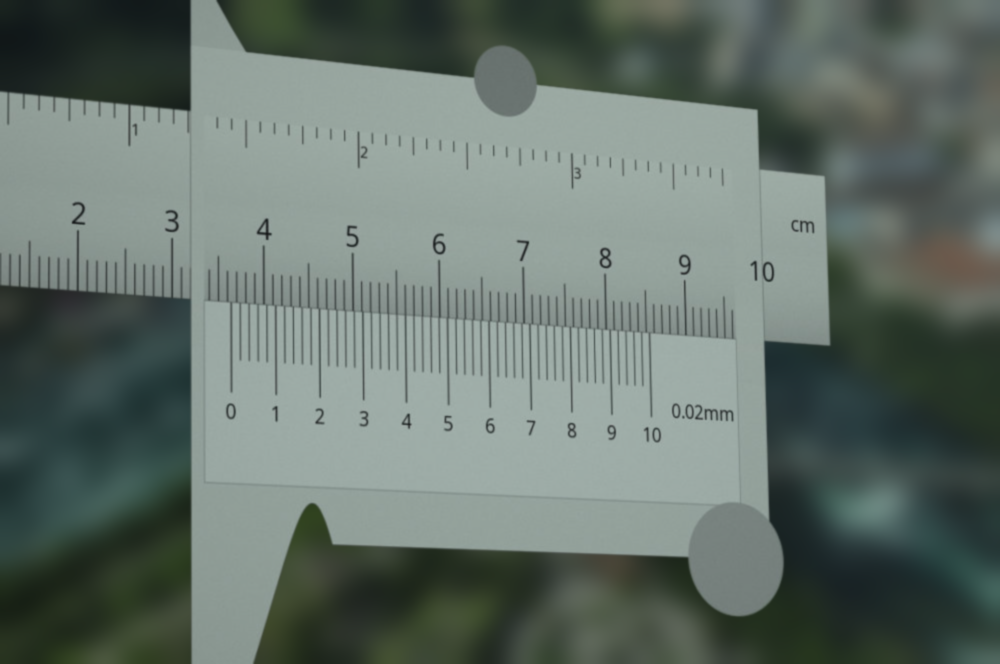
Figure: 36.4mm
